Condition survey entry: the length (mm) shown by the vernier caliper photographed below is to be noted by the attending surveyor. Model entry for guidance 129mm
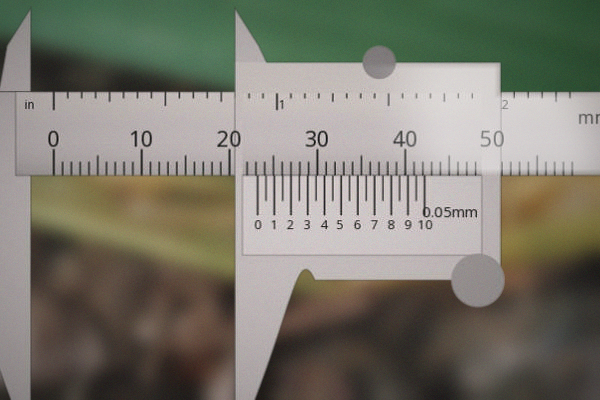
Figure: 23.2mm
